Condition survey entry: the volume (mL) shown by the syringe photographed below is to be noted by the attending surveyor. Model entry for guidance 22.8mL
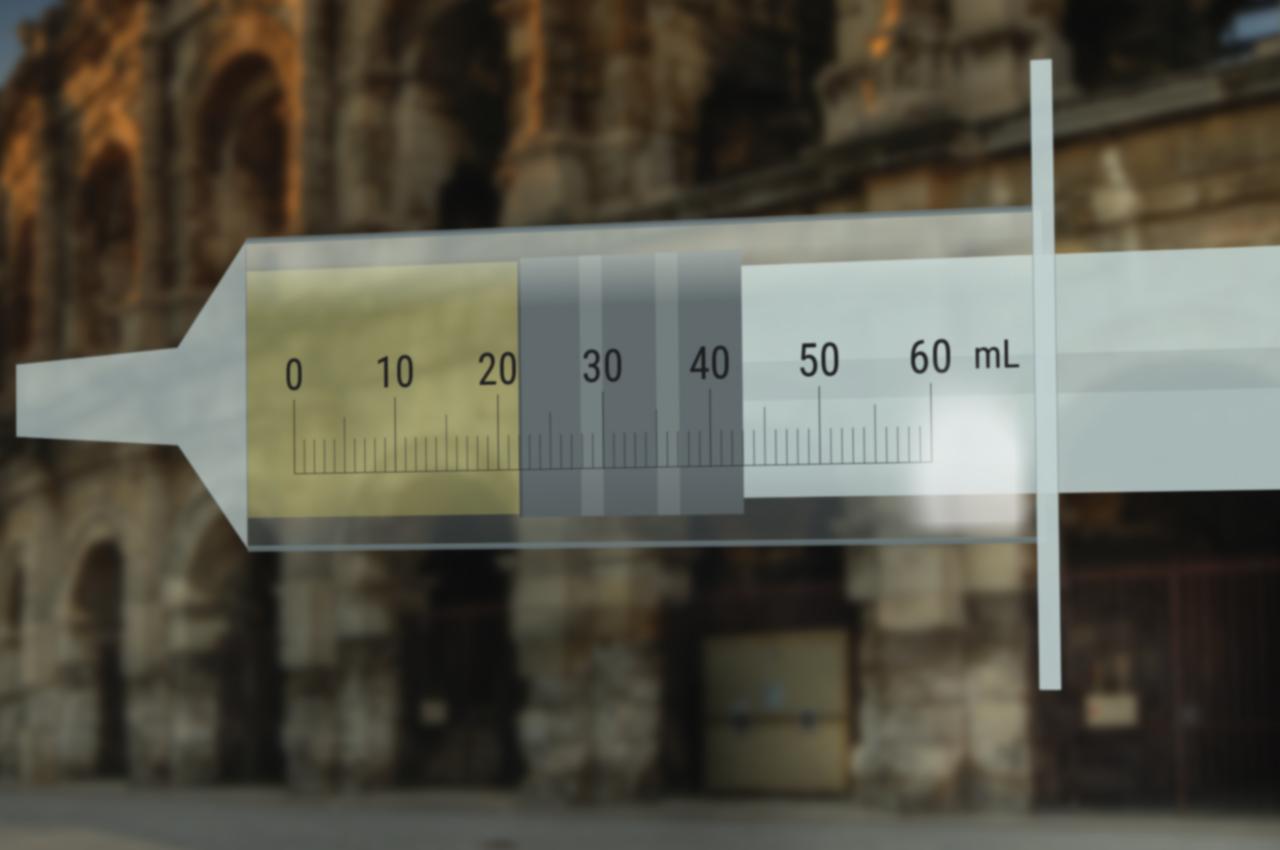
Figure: 22mL
